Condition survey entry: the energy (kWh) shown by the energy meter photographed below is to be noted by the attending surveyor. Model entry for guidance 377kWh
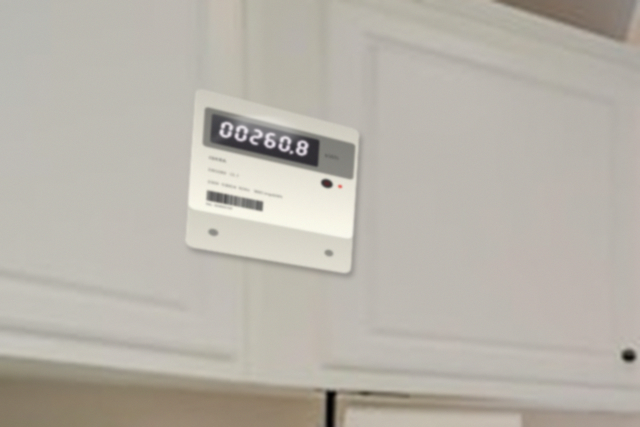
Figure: 260.8kWh
